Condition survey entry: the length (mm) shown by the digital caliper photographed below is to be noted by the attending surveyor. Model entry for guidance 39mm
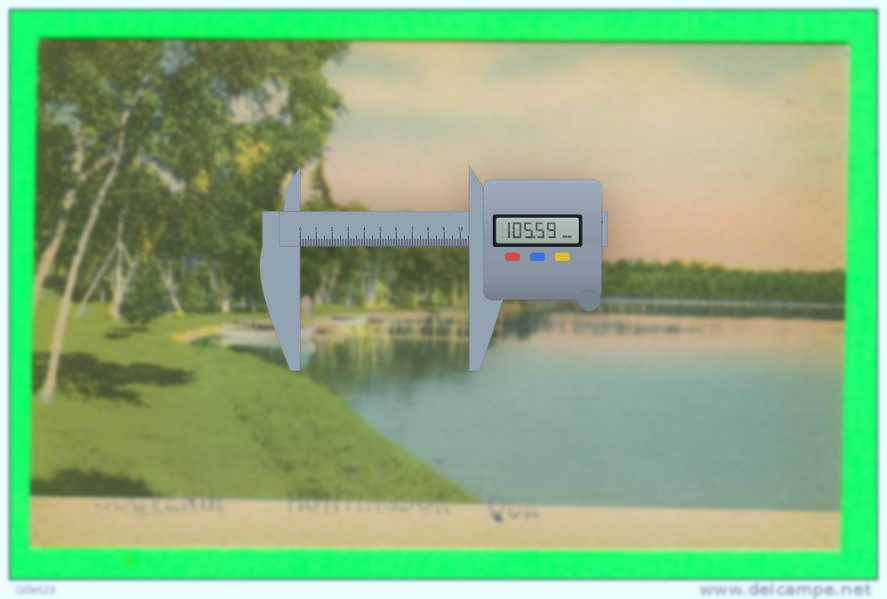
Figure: 105.59mm
